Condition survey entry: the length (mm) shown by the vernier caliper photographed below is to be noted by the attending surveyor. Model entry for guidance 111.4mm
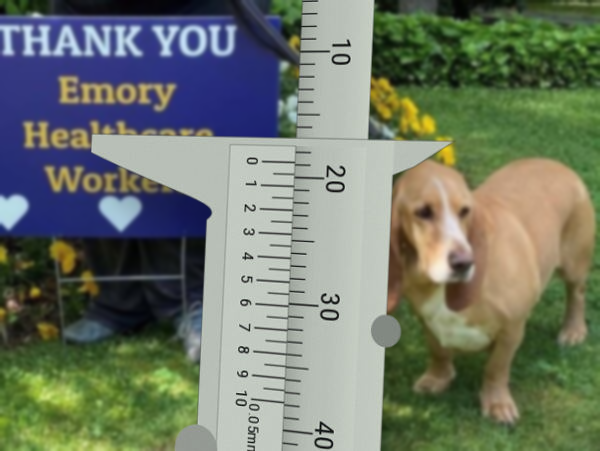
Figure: 18.8mm
